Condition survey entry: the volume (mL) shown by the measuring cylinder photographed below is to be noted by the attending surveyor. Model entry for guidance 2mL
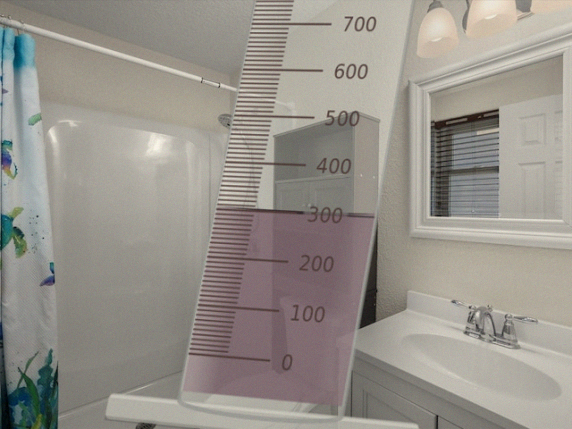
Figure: 300mL
